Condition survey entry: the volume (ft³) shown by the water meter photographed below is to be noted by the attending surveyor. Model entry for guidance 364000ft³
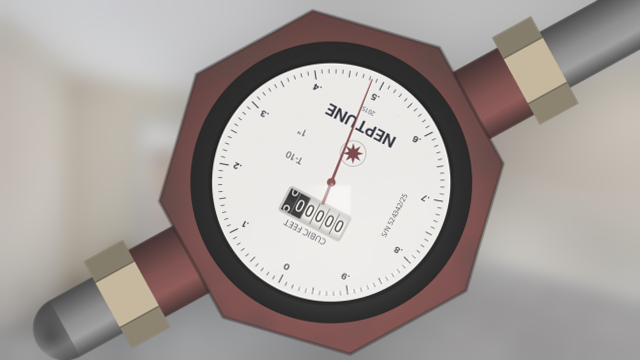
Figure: 8.48ft³
